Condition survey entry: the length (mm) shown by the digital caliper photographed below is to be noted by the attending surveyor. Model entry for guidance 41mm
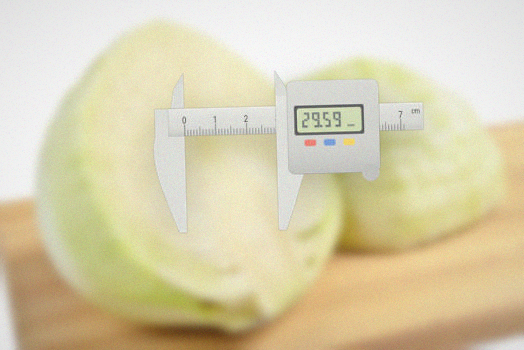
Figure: 29.59mm
